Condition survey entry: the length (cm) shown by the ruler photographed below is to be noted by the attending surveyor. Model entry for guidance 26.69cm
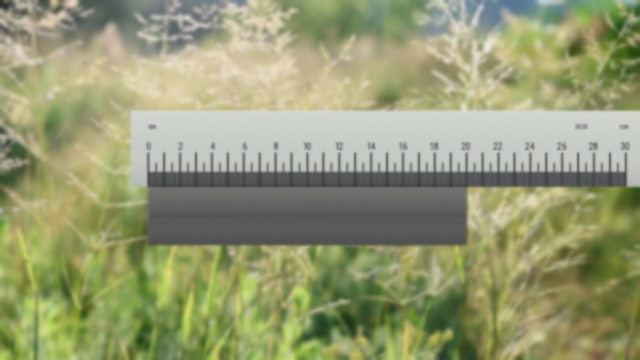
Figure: 20cm
